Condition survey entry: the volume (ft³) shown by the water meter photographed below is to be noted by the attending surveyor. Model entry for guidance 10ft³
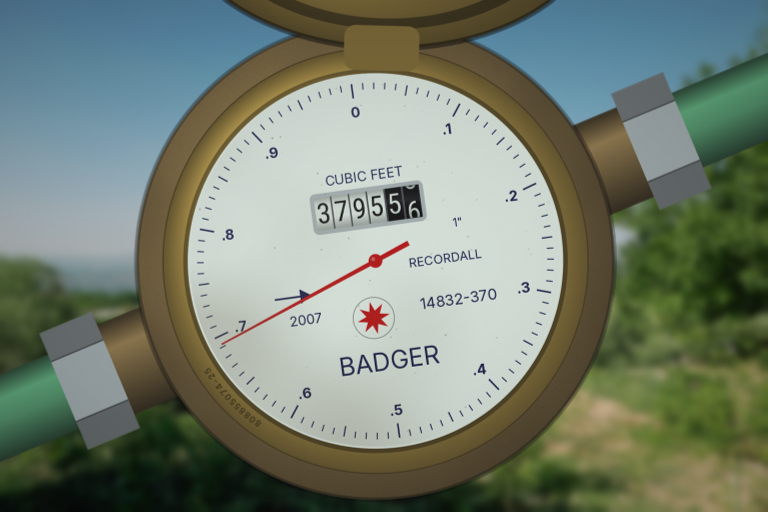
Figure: 379555.69ft³
